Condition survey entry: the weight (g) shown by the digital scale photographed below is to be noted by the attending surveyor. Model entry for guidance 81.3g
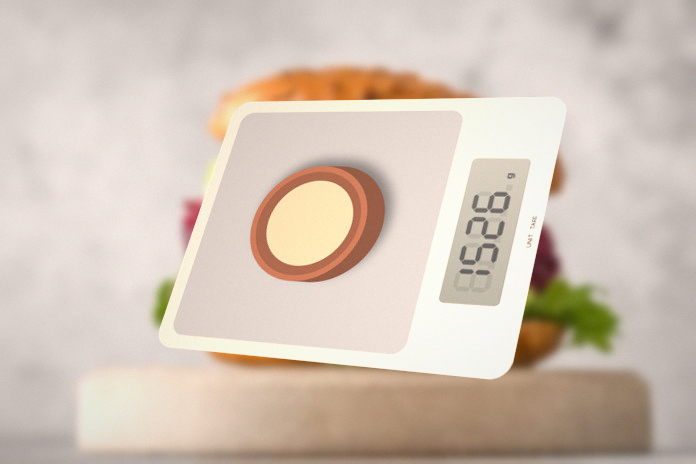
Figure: 1526g
